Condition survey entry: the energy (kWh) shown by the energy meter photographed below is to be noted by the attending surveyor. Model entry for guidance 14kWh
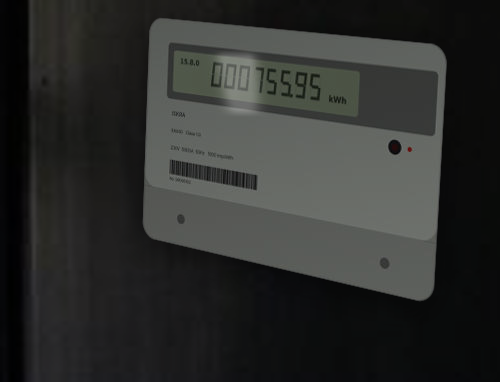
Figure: 755.95kWh
